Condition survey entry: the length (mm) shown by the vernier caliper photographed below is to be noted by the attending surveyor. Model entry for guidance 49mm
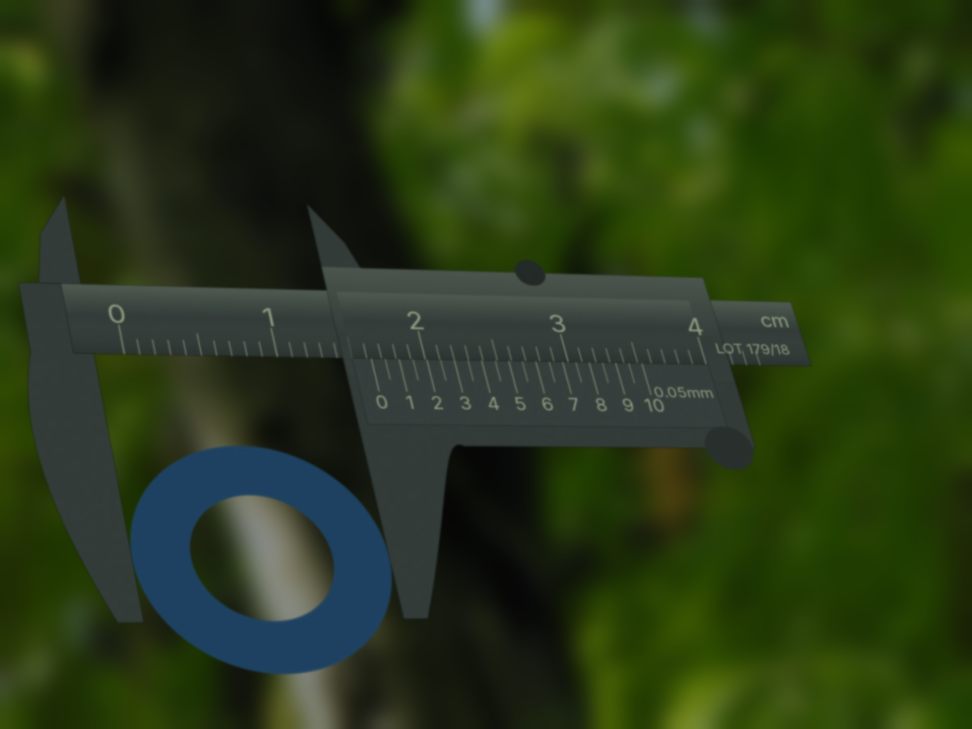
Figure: 16.3mm
